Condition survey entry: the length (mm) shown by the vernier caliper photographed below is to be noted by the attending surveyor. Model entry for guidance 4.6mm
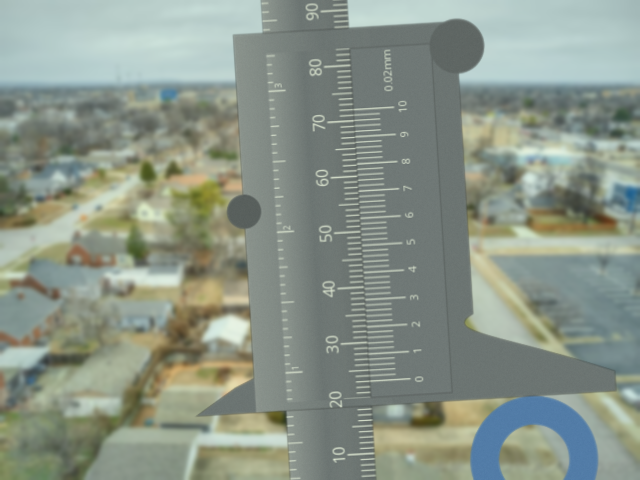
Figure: 23.0mm
